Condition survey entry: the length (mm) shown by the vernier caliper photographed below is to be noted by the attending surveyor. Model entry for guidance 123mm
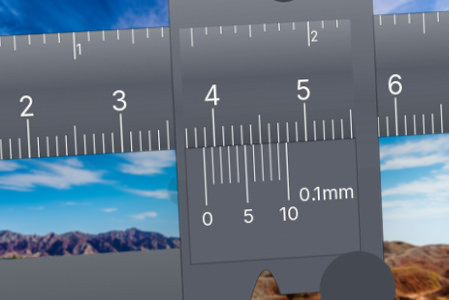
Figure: 38.8mm
